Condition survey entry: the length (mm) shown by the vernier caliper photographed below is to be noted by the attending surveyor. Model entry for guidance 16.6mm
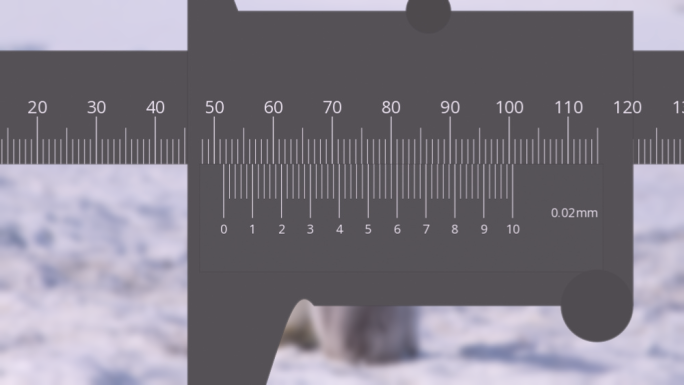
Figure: 51.6mm
